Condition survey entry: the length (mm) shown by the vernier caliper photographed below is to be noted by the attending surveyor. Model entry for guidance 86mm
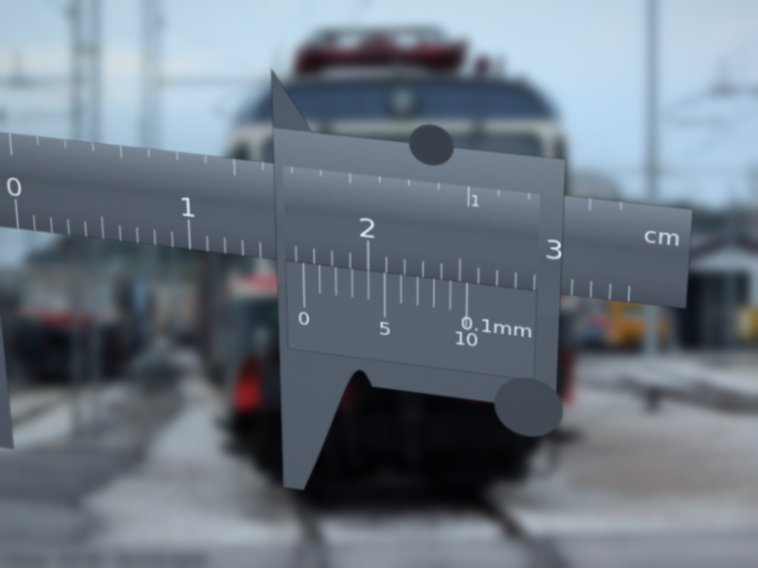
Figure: 16.4mm
